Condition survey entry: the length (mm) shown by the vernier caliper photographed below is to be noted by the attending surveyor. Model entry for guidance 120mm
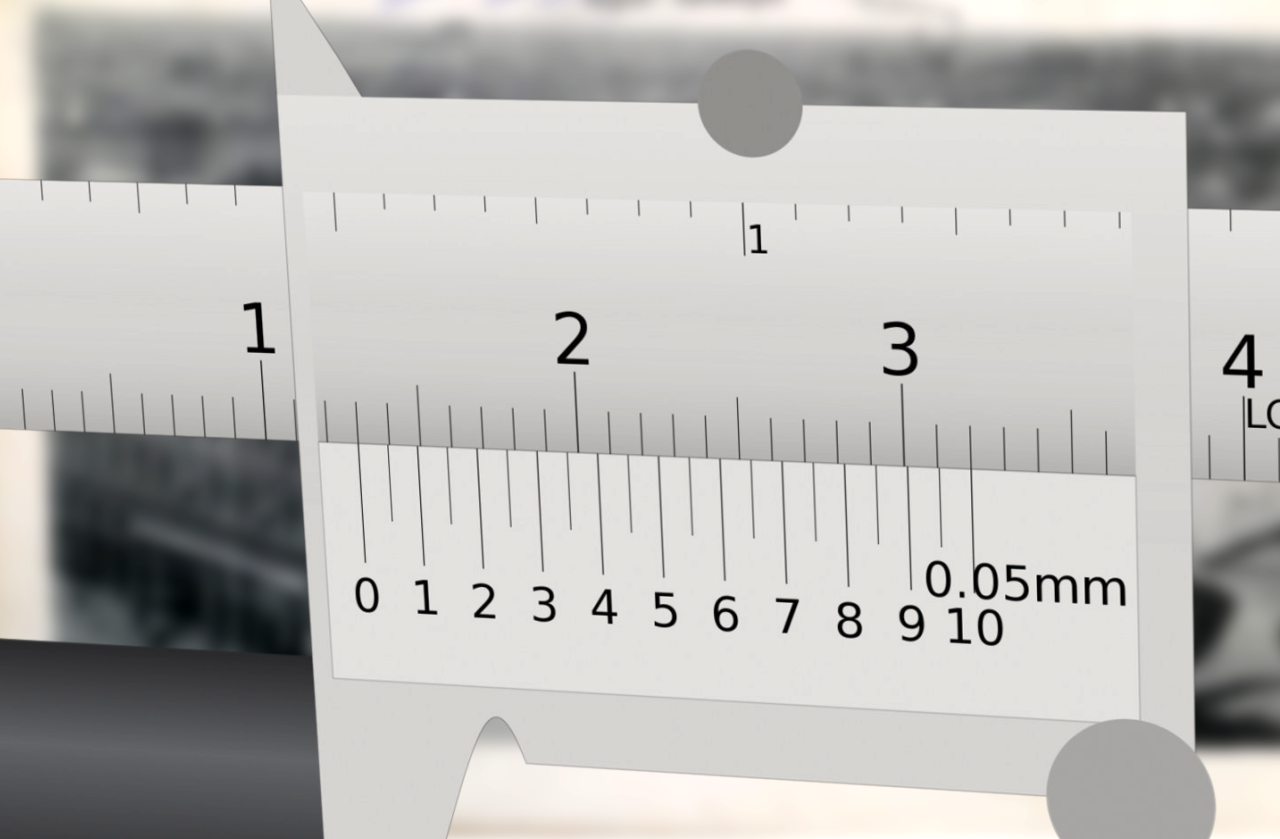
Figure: 13.00mm
